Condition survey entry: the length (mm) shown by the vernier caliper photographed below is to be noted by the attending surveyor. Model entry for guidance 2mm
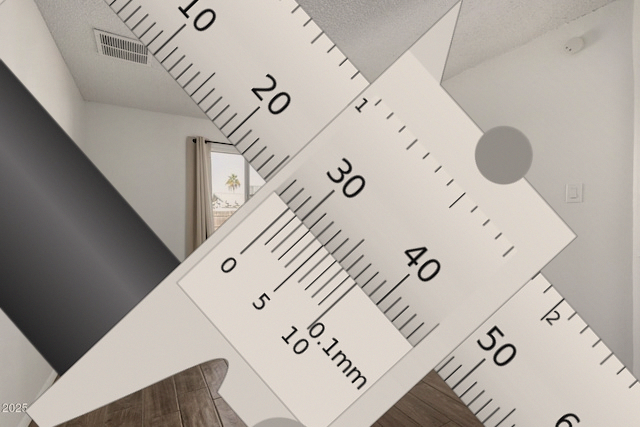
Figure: 28.4mm
